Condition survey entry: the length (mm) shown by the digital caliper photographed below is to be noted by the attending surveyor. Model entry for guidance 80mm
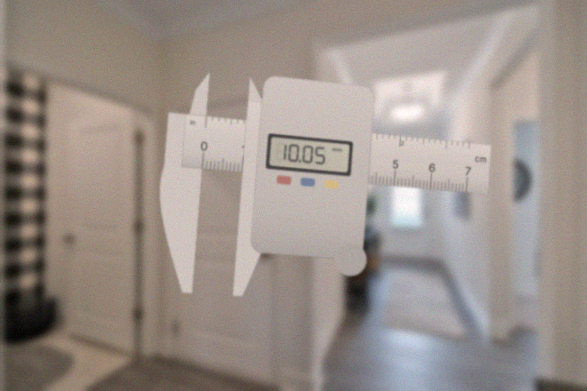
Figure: 10.05mm
